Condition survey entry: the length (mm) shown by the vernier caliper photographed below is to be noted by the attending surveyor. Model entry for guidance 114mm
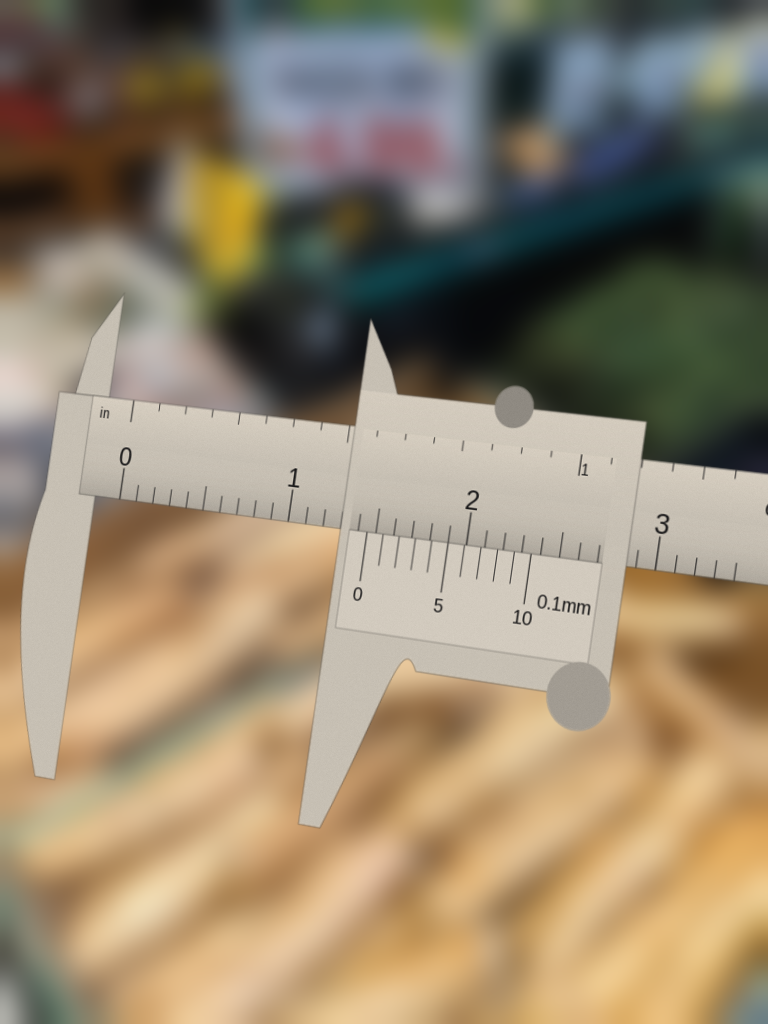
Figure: 14.5mm
